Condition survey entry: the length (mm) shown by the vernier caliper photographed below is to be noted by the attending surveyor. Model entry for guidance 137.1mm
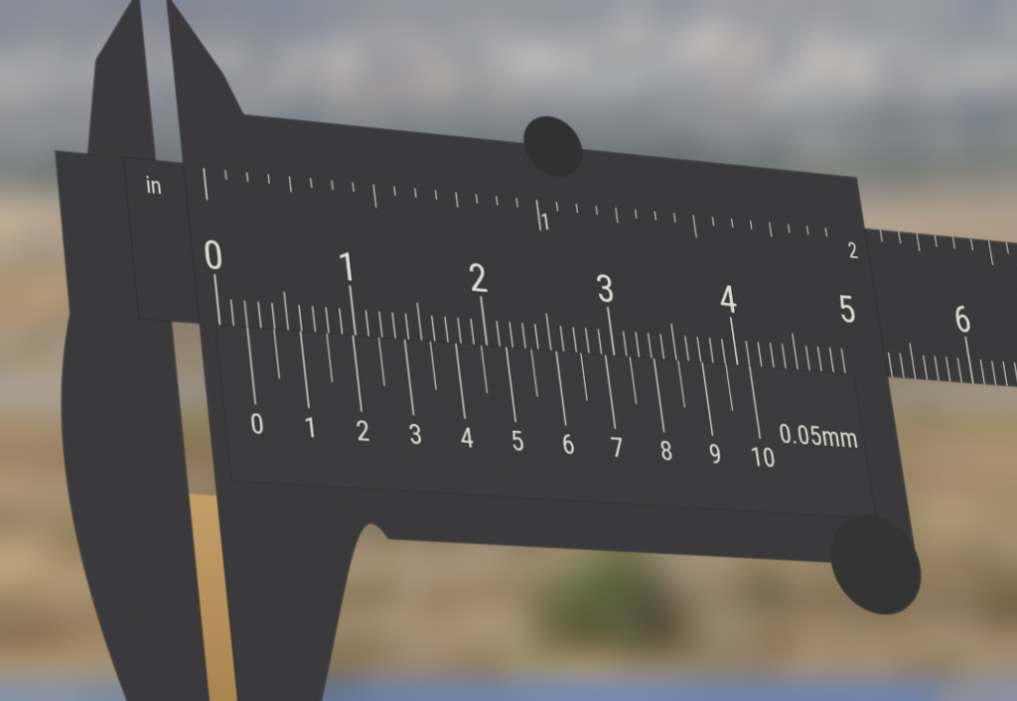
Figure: 2.0mm
